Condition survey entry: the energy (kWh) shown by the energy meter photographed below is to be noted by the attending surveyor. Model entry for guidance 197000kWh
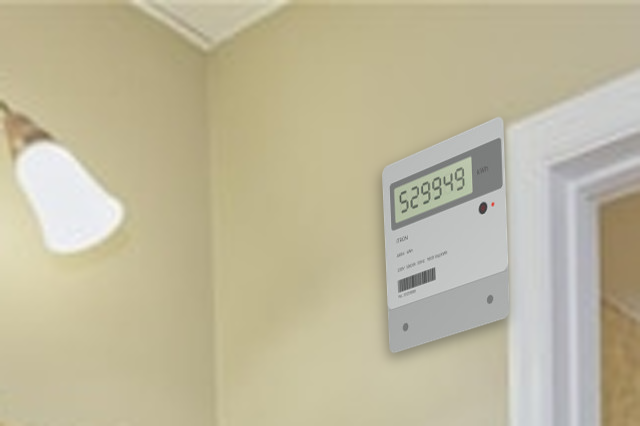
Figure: 529949kWh
